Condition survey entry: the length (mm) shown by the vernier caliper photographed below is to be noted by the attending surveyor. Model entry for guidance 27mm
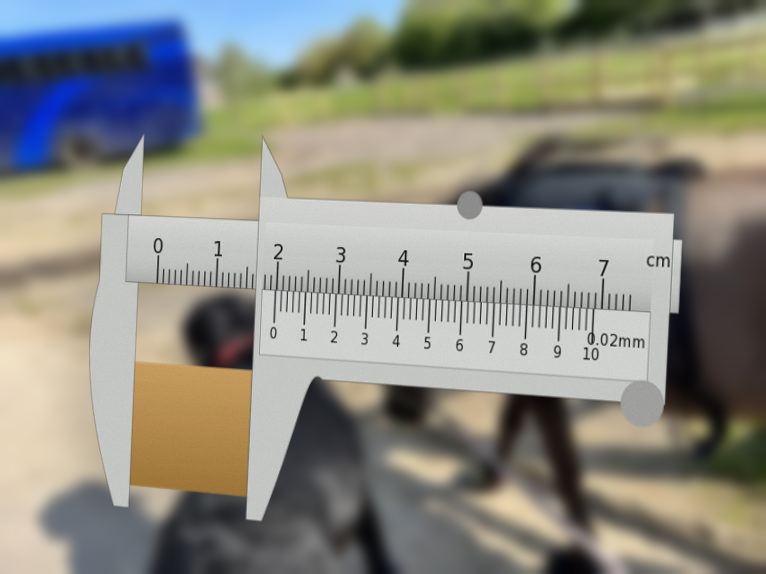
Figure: 19.8mm
